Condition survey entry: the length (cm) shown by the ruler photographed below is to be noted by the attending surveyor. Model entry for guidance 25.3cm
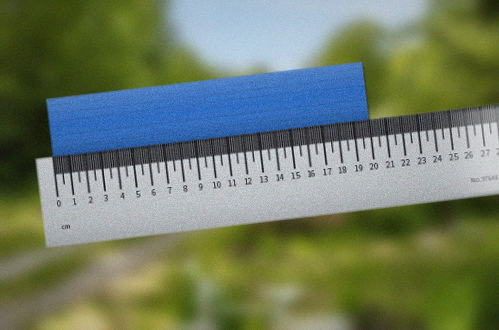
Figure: 20cm
